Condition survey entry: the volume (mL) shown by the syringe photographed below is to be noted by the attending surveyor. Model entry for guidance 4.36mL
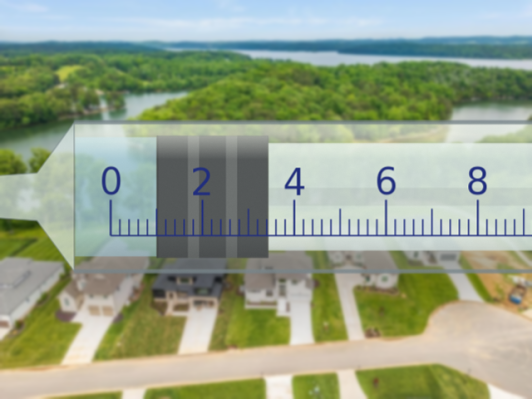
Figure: 1mL
